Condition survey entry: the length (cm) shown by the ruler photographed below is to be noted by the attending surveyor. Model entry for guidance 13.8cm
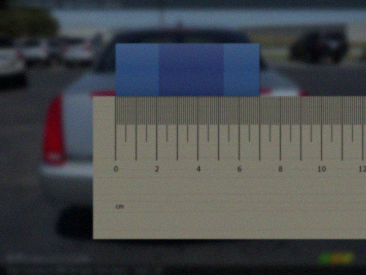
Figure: 7cm
